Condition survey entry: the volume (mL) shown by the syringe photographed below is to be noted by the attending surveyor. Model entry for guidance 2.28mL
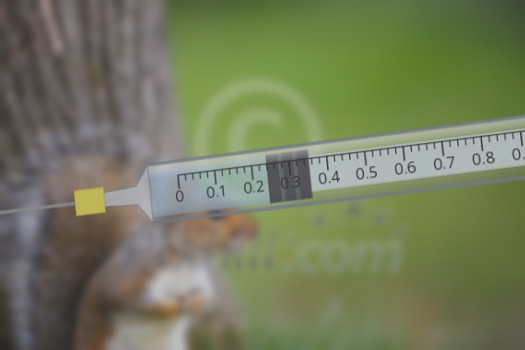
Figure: 0.24mL
